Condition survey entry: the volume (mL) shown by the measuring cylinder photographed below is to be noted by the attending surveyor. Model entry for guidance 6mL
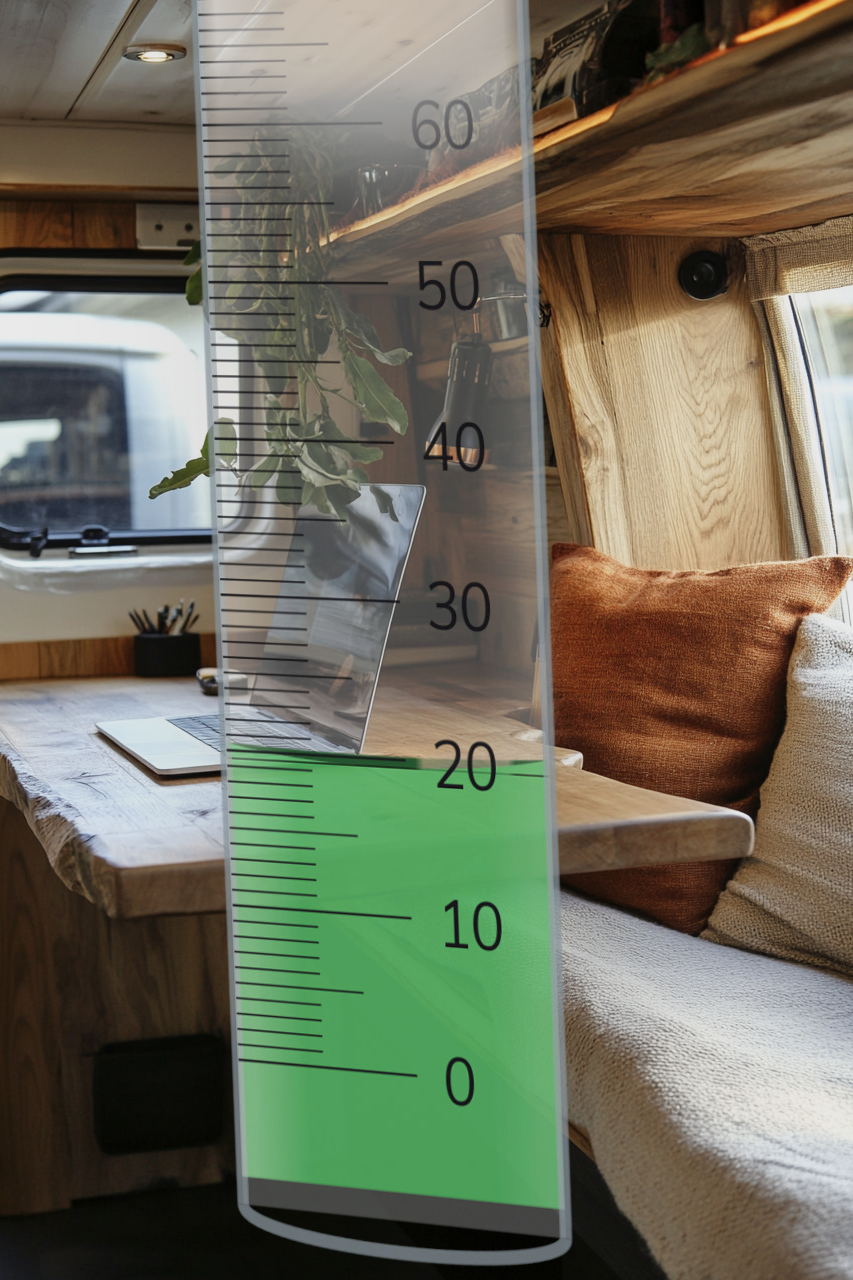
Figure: 19.5mL
